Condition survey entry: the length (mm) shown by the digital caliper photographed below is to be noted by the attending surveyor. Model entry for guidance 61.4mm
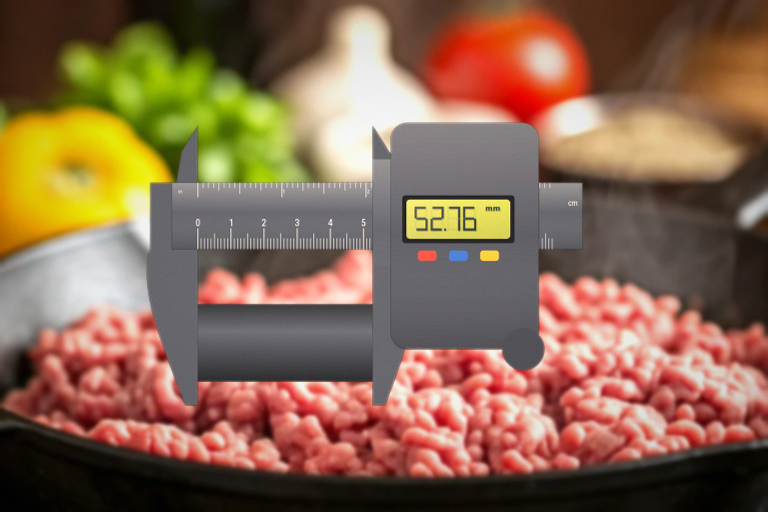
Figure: 52.76mm
